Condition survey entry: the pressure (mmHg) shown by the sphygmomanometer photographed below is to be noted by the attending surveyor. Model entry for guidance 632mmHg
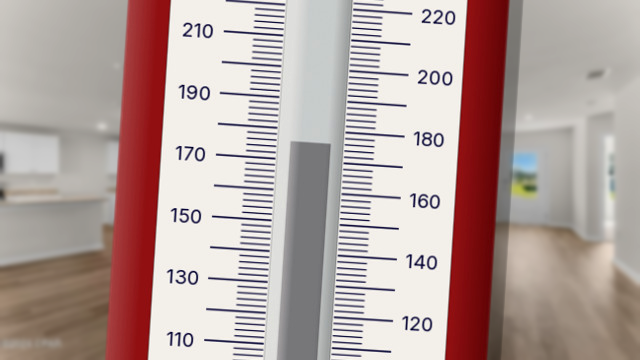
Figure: 176mmHg
